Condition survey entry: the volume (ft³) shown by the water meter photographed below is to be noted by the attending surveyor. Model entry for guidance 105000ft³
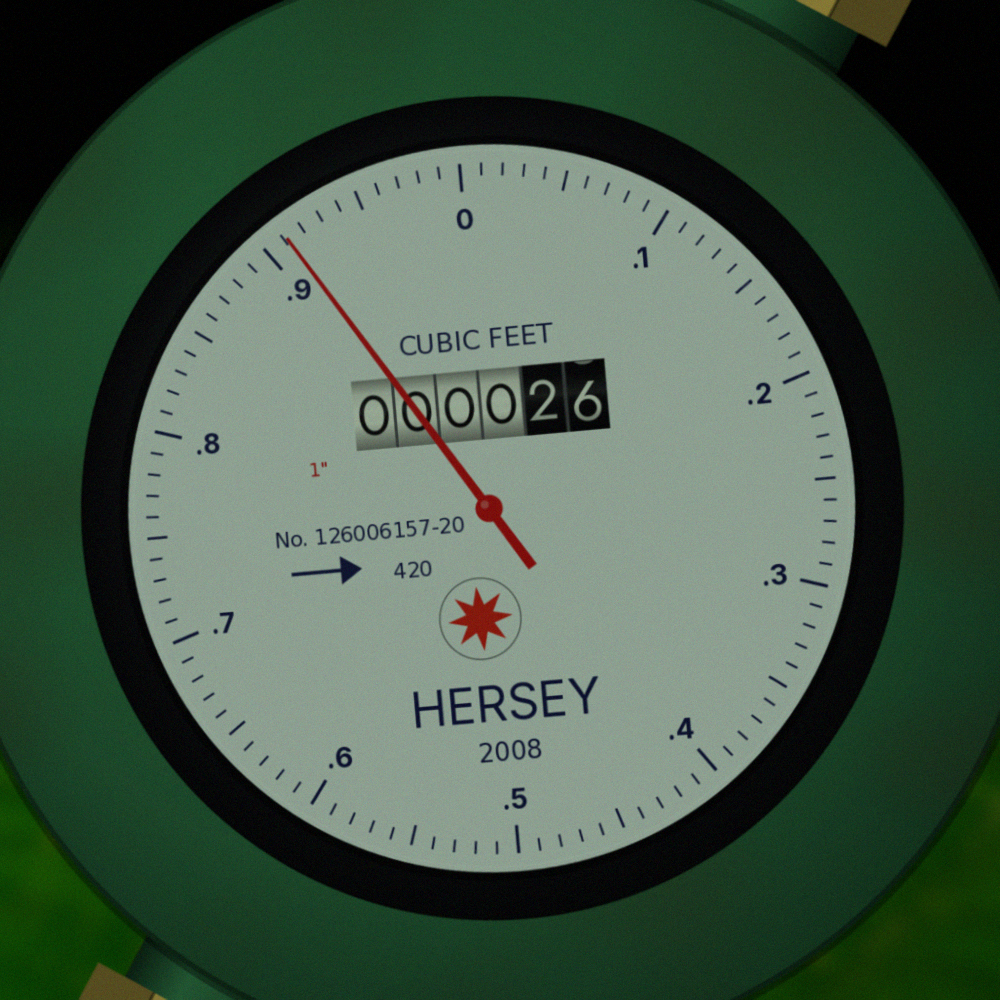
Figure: 25.91ft³
